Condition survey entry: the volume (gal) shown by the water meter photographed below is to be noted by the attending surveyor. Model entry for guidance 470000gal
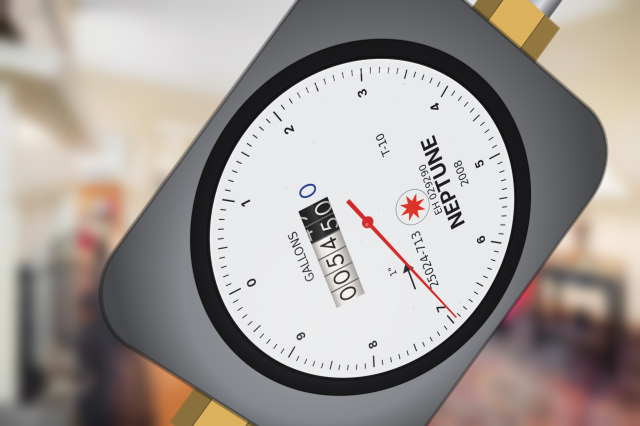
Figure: 54496.9gal
